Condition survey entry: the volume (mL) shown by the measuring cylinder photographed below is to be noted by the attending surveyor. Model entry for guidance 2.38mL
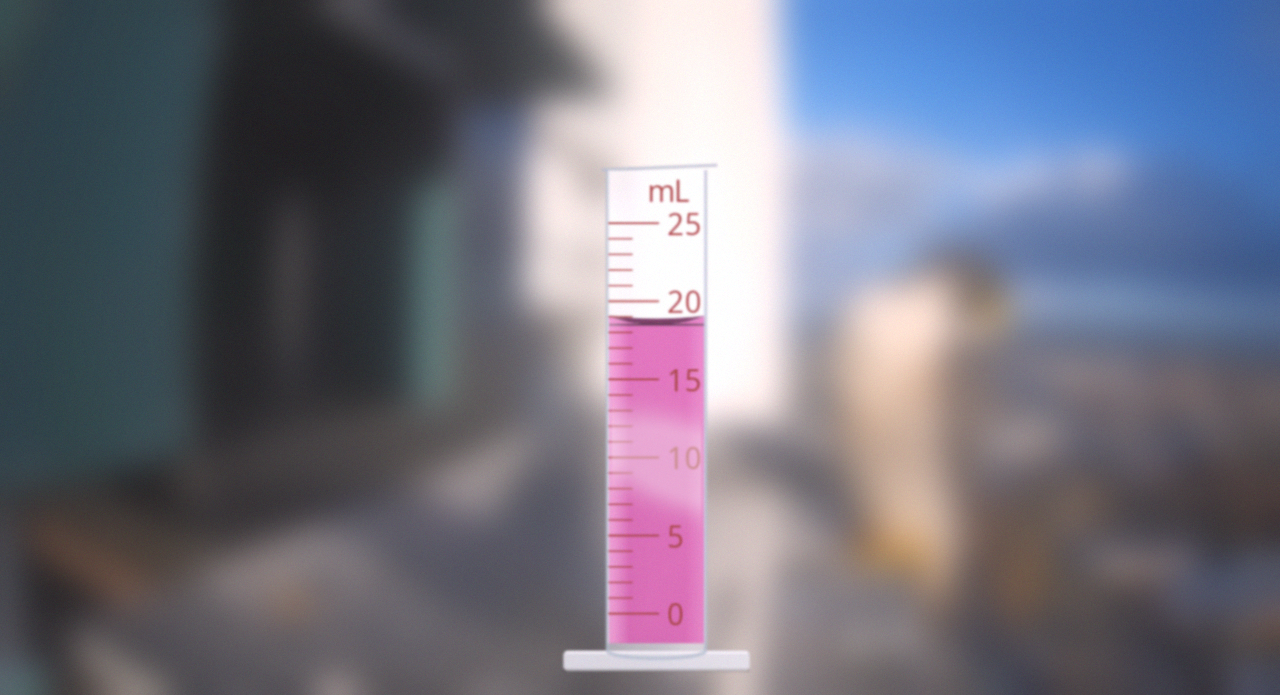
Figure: 18.5mL
